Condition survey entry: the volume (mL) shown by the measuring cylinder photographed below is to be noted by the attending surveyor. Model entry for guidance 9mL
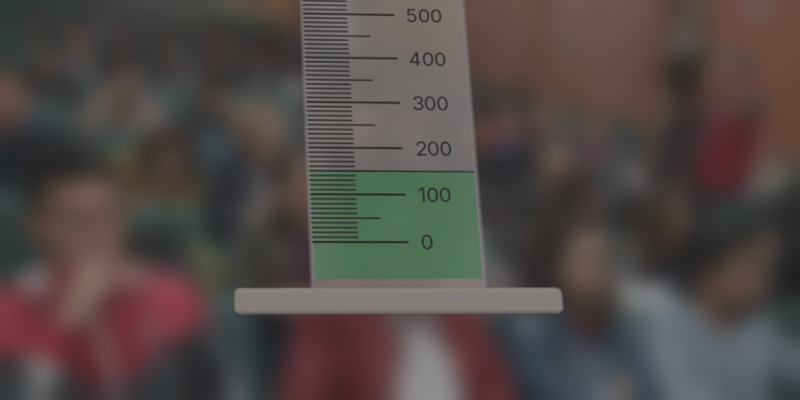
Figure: 150mL
